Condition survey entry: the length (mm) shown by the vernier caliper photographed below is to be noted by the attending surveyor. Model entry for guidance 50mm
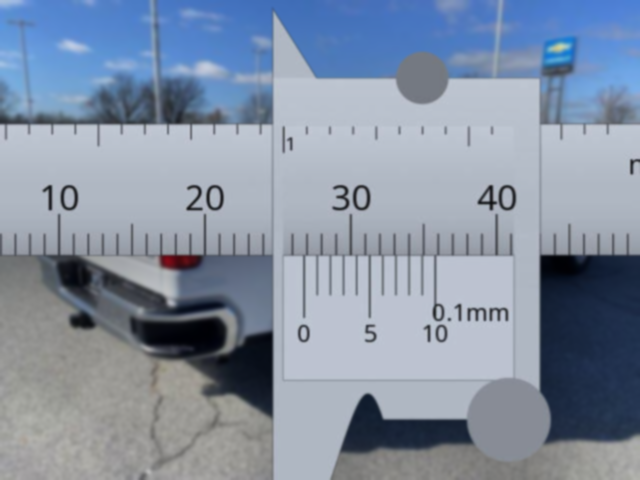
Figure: 26.8mm
